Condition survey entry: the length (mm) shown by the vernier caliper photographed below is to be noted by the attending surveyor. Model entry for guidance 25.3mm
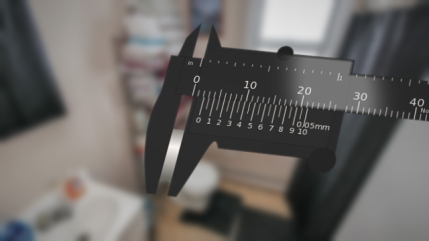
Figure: 2.2mm
